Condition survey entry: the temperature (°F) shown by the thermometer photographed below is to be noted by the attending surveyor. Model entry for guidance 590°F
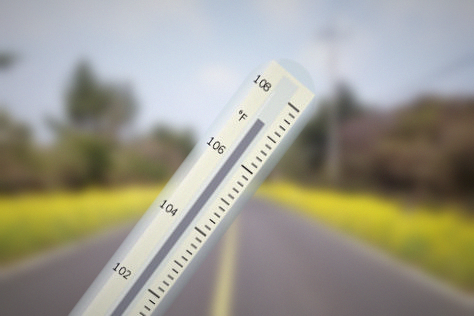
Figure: 107.2°F
